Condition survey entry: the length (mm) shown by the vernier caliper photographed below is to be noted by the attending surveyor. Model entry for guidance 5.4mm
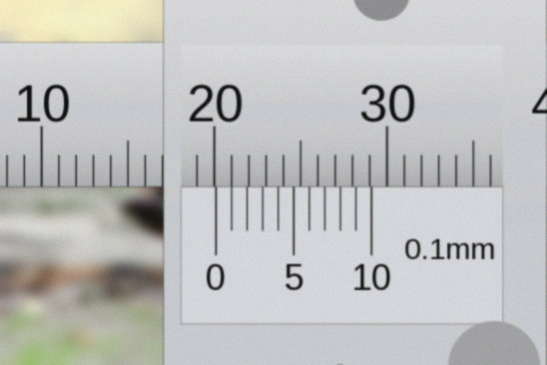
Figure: 20.1mm
